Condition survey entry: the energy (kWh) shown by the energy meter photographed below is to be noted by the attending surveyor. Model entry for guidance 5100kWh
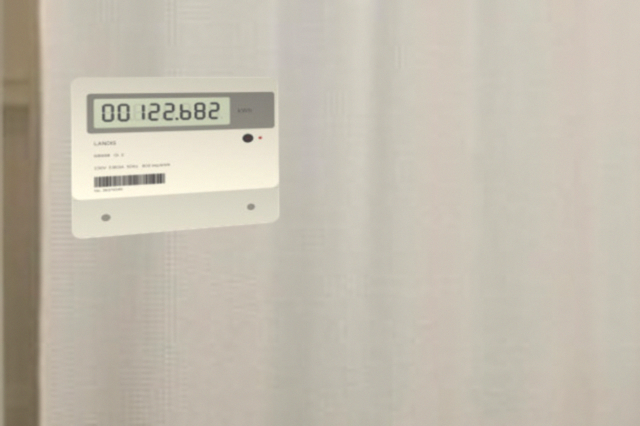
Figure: 122.682kWh
